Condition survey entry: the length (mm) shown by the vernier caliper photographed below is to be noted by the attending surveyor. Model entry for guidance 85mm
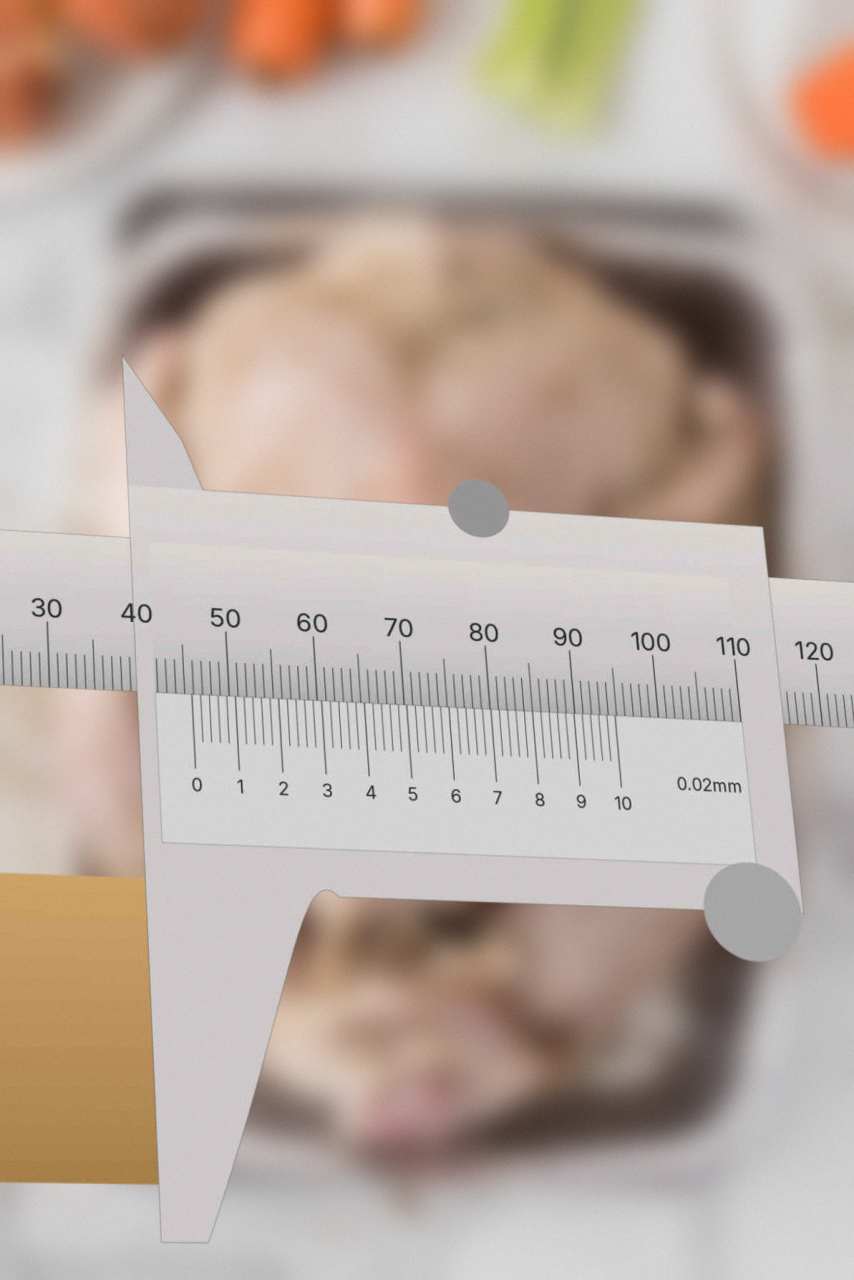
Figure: 45.8mm
